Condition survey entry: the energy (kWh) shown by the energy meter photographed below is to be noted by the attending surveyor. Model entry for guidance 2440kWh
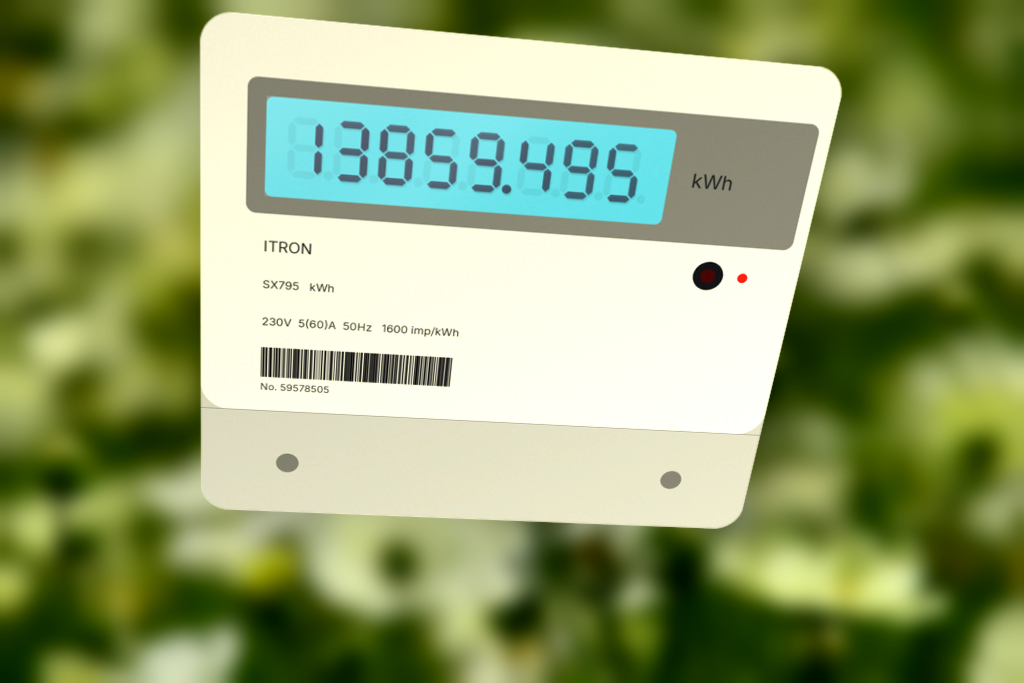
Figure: 13859.495kWh
